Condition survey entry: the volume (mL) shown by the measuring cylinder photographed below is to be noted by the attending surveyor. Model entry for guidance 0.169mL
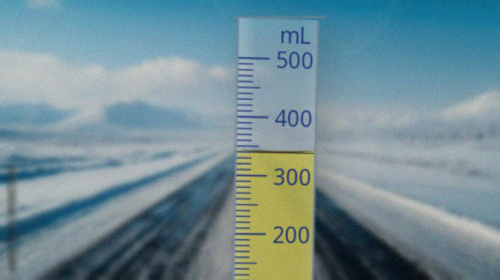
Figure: 340mL
